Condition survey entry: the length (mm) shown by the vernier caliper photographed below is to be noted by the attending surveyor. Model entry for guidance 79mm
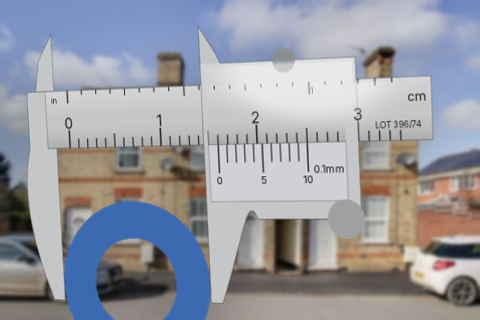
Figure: 16.0mm
